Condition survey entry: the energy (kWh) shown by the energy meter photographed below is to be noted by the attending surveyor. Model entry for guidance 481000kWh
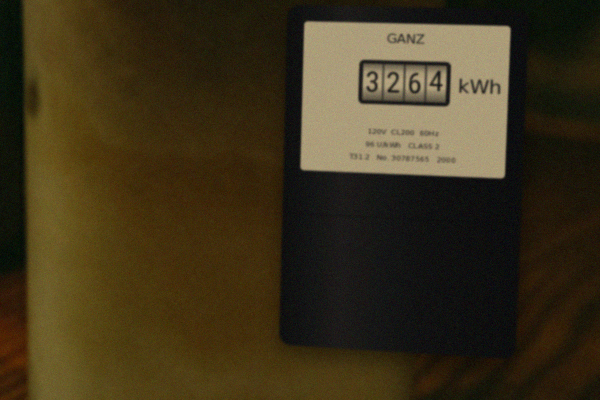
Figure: 3264kWh
